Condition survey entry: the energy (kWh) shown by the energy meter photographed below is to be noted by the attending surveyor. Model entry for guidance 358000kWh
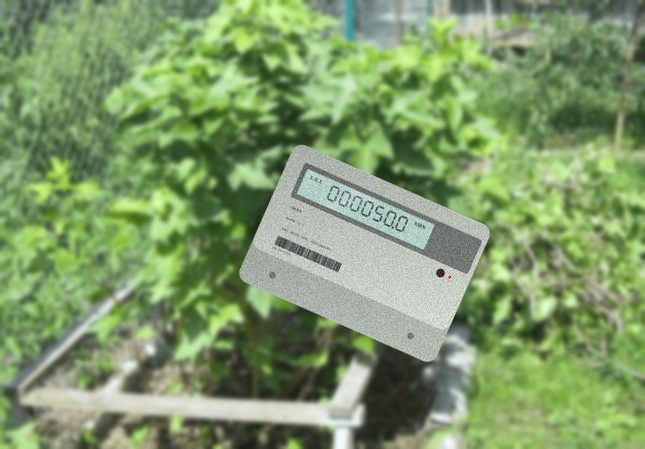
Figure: 50.0kWh
